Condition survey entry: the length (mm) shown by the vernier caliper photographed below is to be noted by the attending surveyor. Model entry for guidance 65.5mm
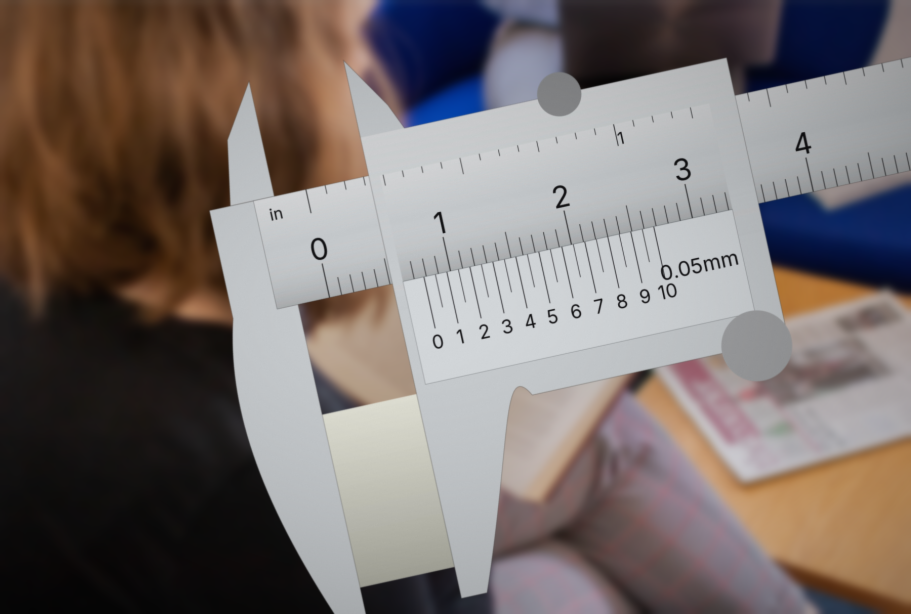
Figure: 7.8mm
